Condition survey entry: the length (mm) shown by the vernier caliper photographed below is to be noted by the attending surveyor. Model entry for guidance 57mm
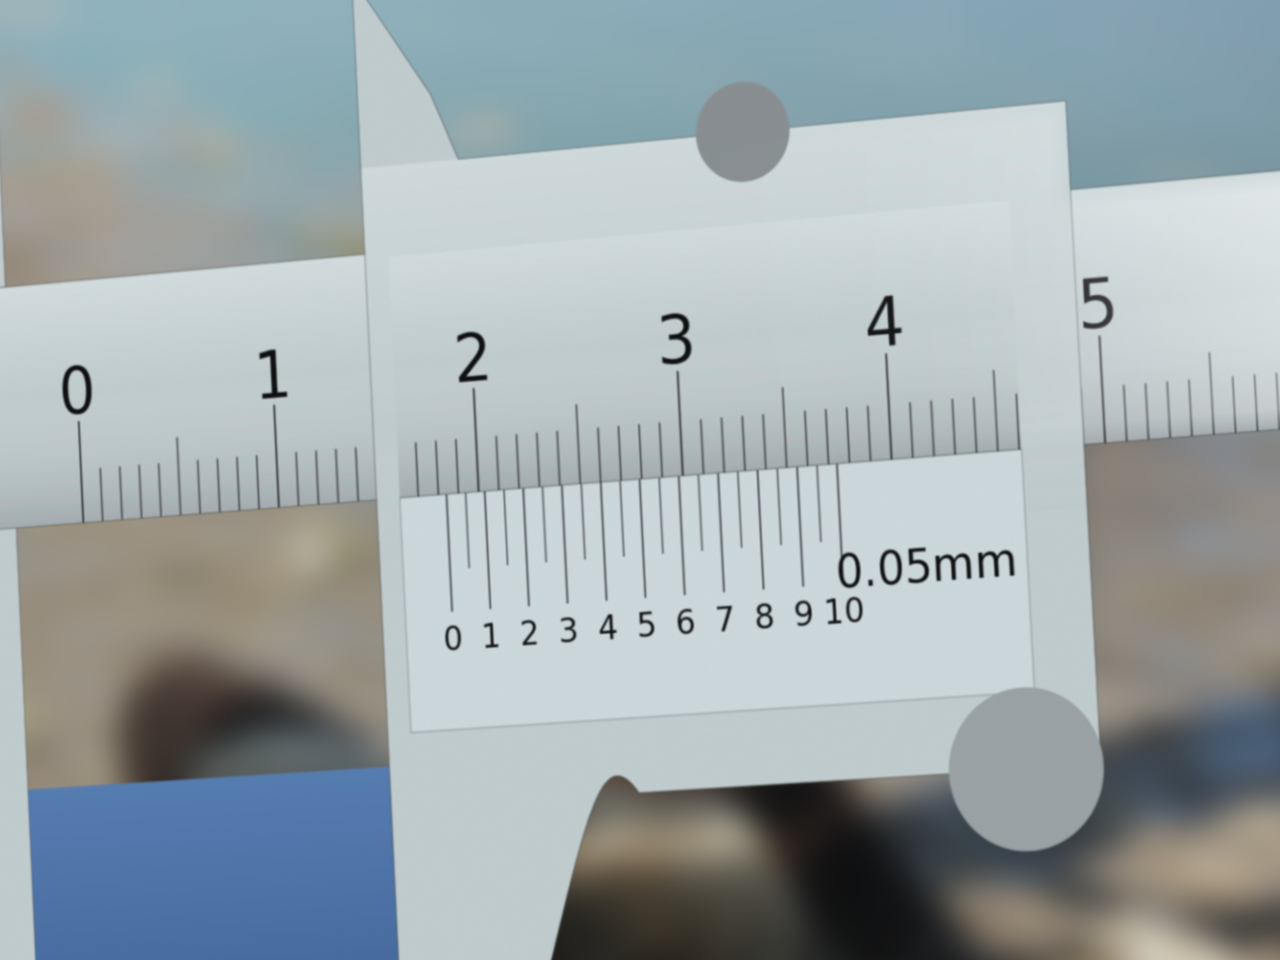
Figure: 18.4mm
